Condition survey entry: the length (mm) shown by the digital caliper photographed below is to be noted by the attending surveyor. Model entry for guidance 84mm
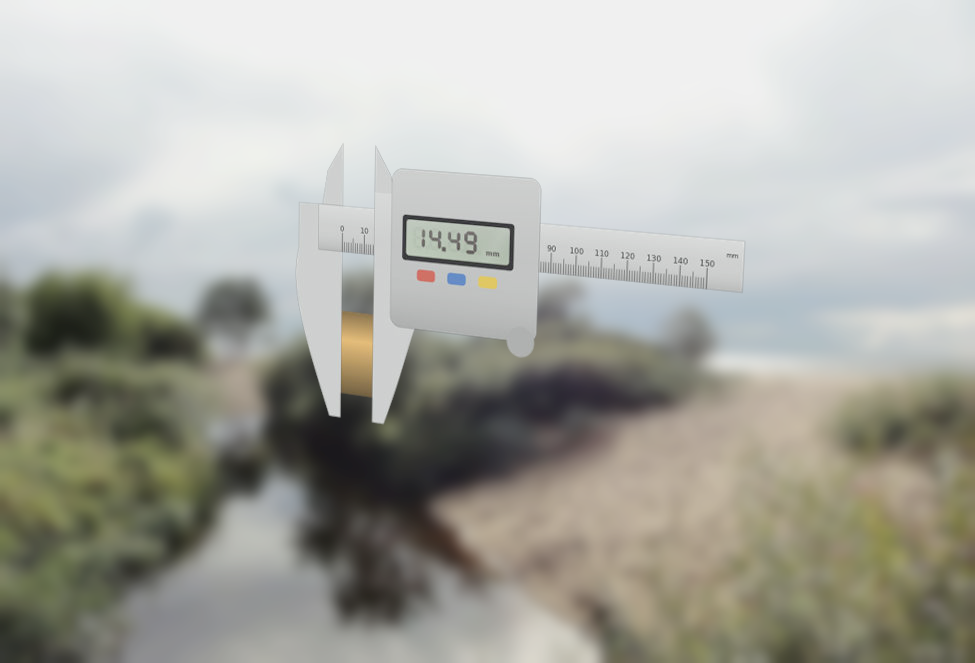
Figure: 14.49mm
